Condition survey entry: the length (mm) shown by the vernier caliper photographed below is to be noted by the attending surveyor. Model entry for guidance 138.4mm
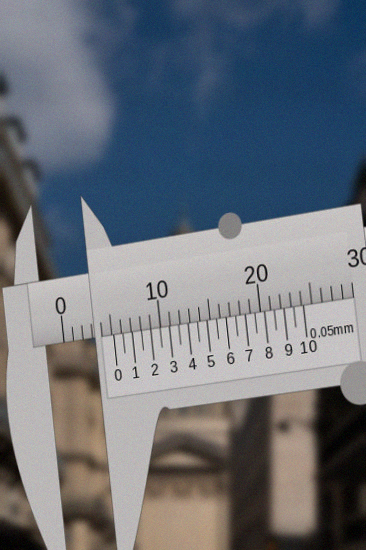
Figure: 5.2mm
